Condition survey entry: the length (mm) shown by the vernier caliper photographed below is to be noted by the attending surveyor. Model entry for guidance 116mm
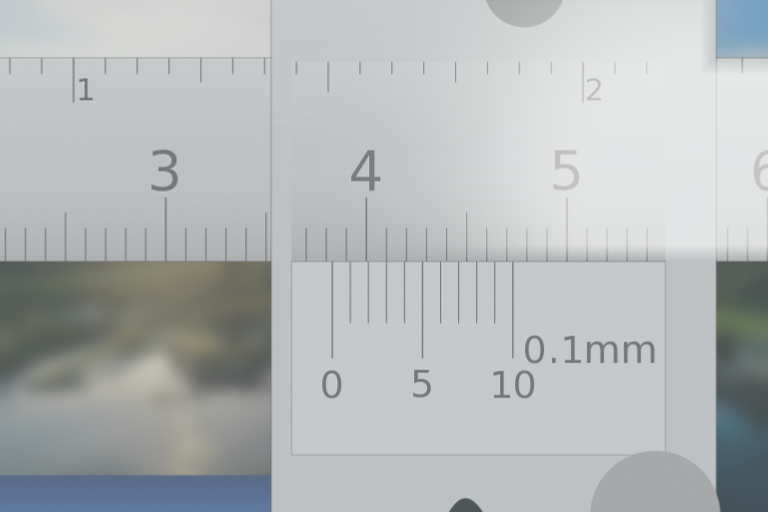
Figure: 38.3mm
